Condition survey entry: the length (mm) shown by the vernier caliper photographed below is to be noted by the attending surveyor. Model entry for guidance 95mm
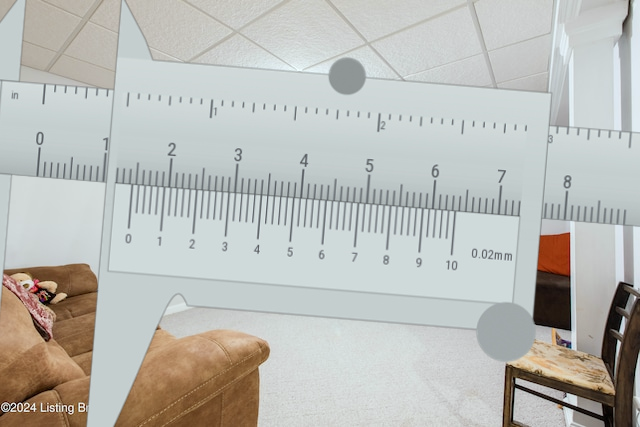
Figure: 14.4mm
